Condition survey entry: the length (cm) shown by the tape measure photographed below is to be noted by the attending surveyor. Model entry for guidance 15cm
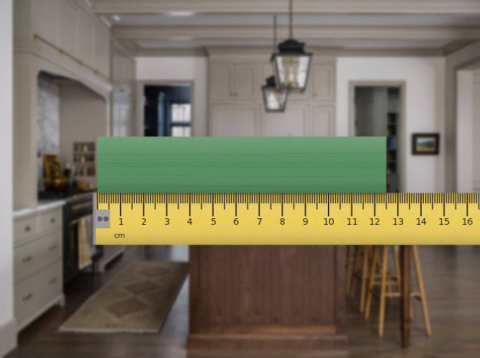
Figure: 12.5cm
